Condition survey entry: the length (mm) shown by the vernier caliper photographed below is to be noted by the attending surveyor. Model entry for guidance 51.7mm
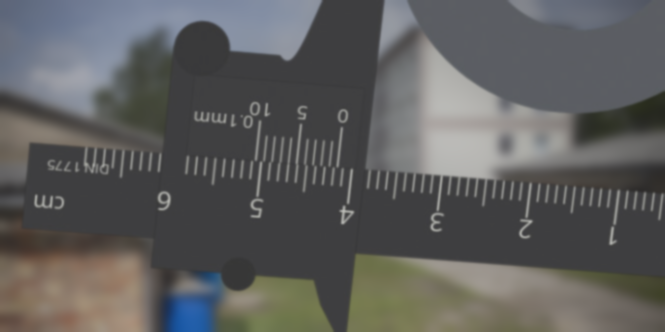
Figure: 41.6mm
